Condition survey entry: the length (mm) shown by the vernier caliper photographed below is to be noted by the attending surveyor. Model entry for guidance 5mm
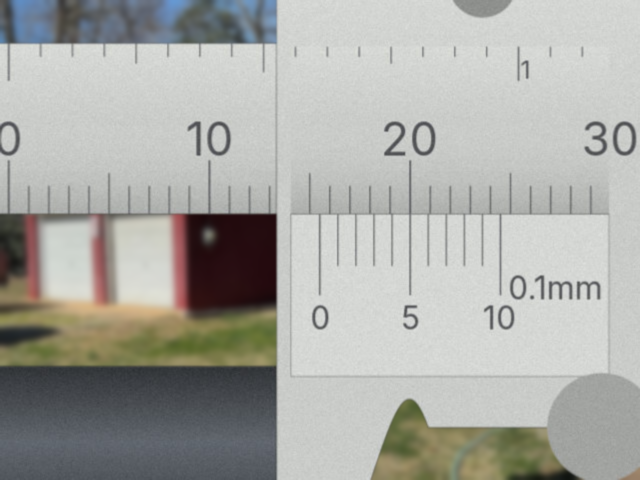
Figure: 15.5mm
